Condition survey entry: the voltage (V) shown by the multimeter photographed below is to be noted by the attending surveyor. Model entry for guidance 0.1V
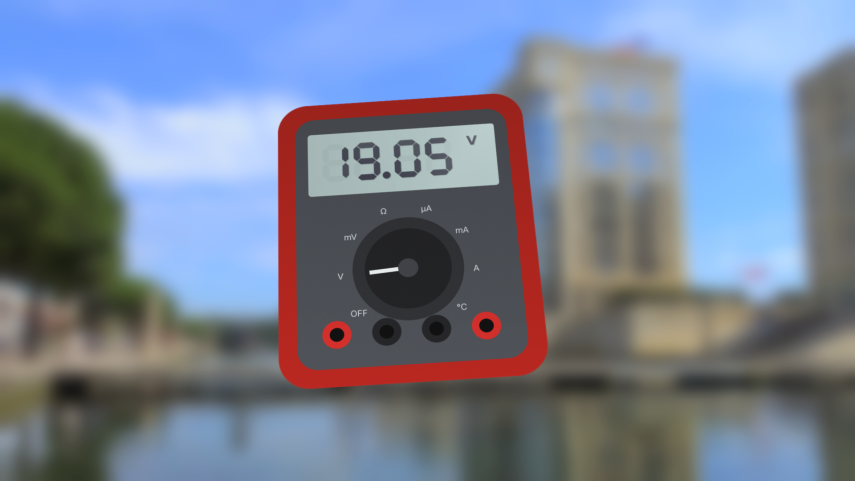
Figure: 19.05V
